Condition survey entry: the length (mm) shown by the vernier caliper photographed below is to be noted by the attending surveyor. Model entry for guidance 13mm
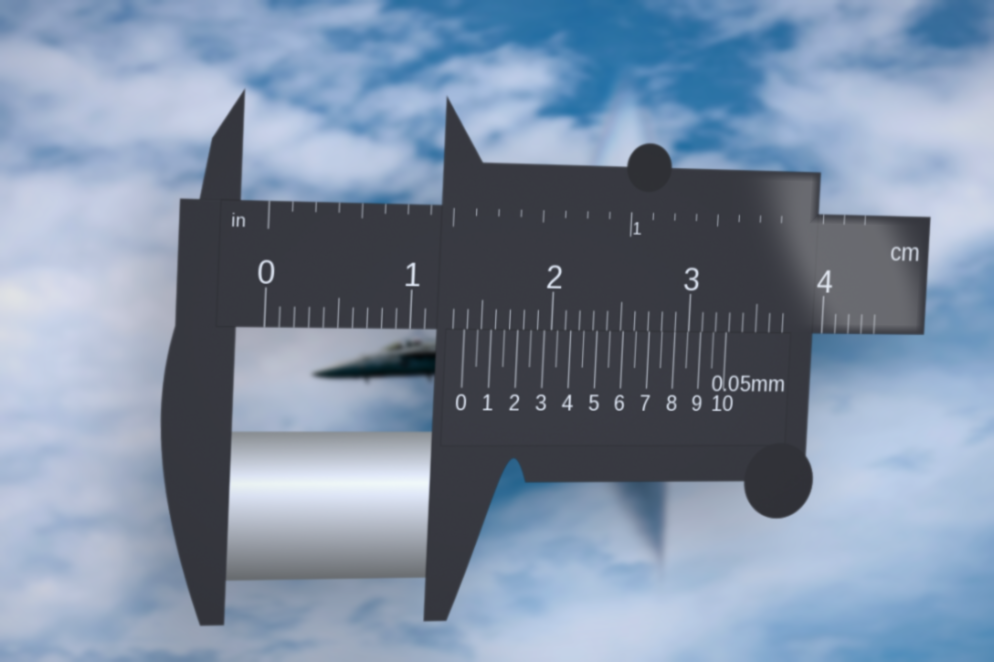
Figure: 13.8mm
